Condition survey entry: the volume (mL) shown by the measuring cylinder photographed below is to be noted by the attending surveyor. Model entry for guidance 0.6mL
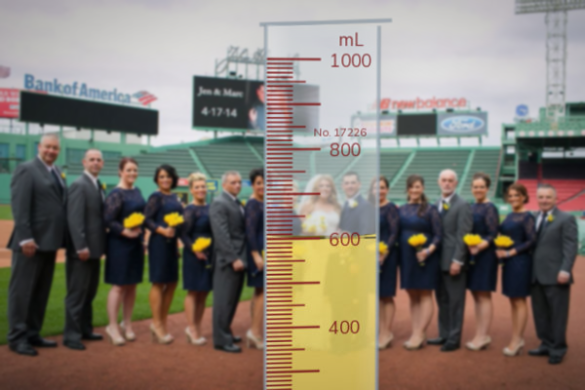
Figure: 600mL
